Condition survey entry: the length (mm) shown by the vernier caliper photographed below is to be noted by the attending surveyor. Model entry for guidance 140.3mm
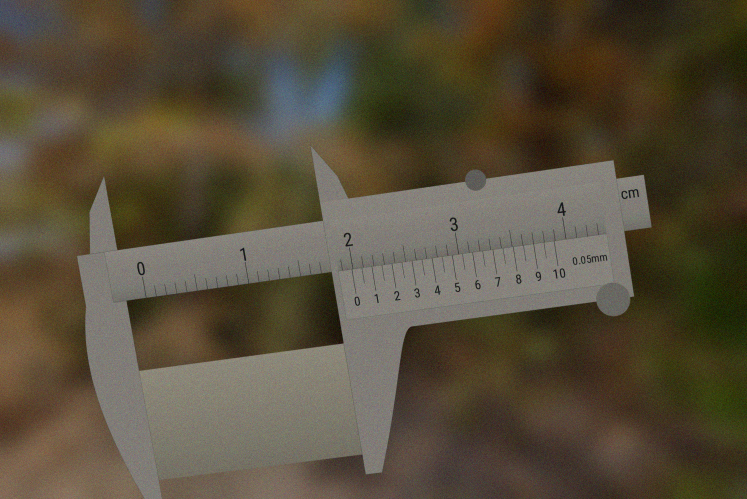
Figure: 19.9mm
